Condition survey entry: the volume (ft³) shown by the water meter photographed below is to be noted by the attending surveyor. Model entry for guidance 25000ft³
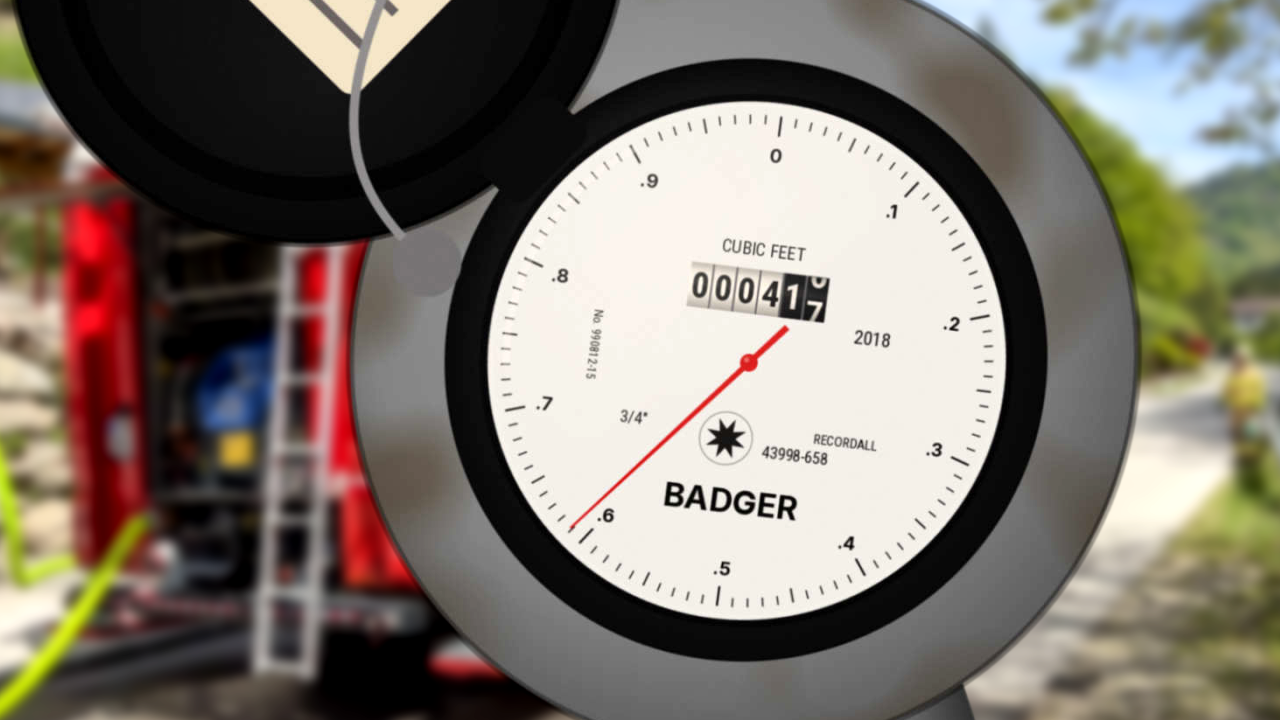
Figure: 416.61ft³
